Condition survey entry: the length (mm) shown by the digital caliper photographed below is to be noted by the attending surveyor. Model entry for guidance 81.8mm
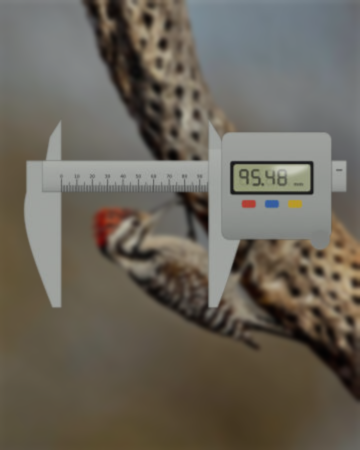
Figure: 95.48mm
